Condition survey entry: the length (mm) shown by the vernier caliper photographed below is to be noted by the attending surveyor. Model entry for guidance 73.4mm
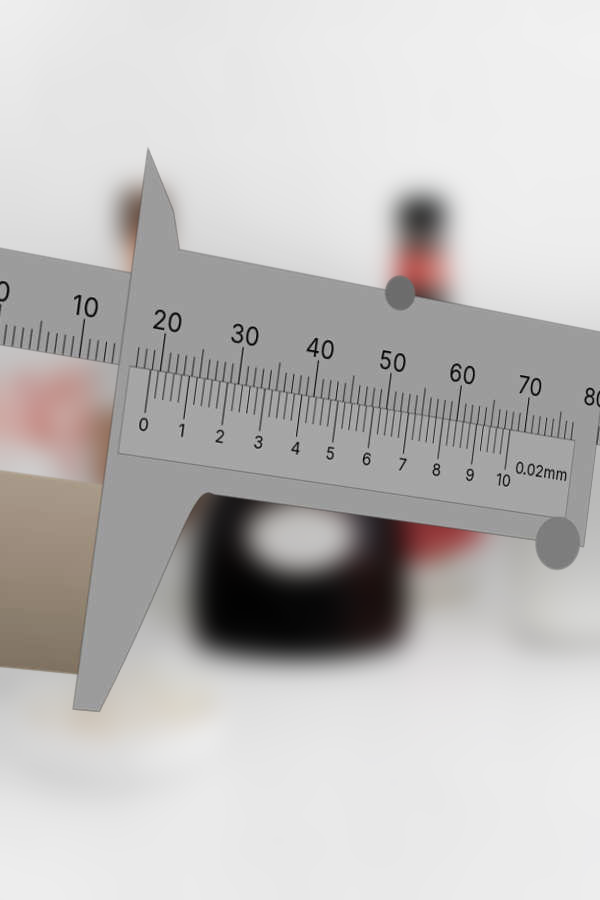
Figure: 18.8mm
